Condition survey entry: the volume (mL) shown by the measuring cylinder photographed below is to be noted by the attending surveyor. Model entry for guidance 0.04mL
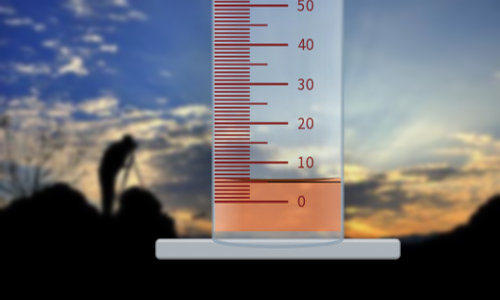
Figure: 5mL
